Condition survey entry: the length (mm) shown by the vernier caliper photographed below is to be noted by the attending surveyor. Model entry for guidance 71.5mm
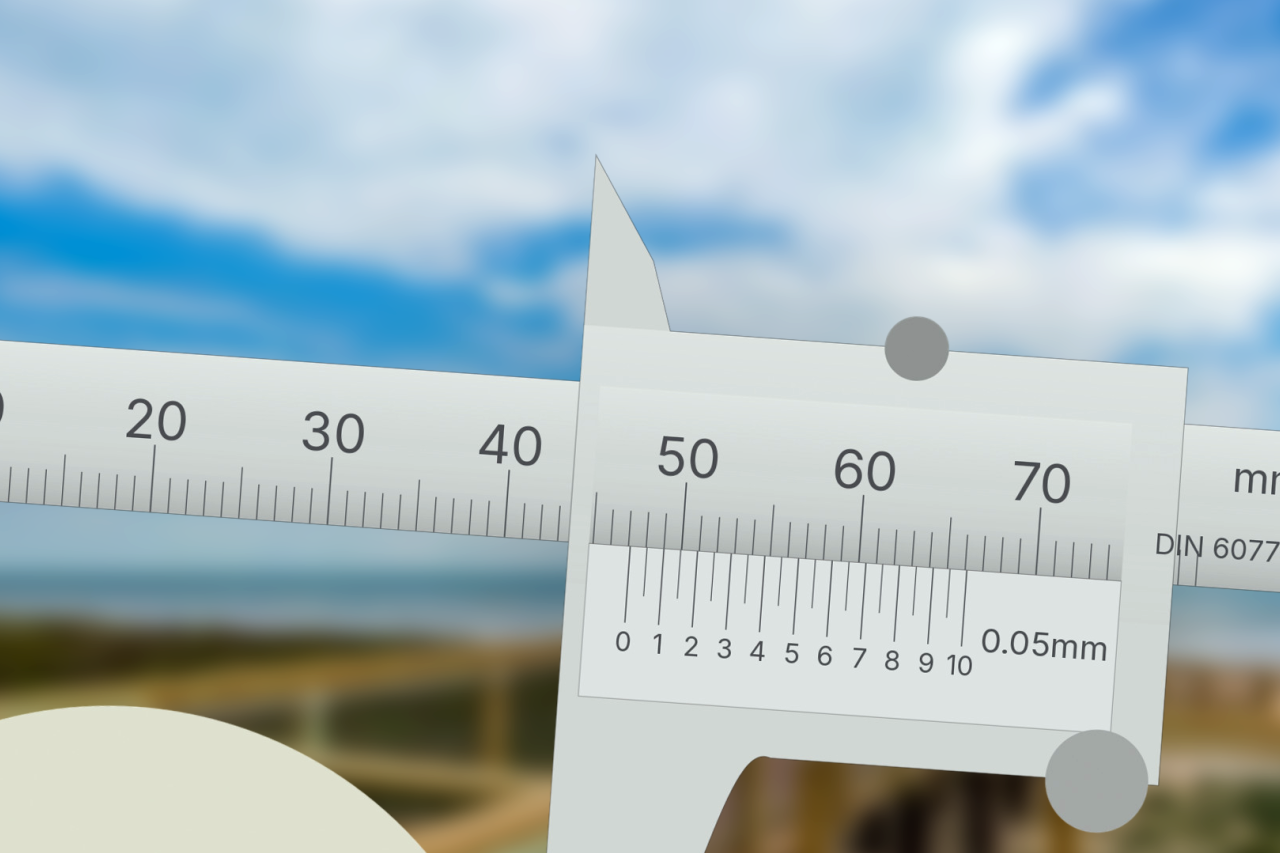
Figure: 47.1mm
